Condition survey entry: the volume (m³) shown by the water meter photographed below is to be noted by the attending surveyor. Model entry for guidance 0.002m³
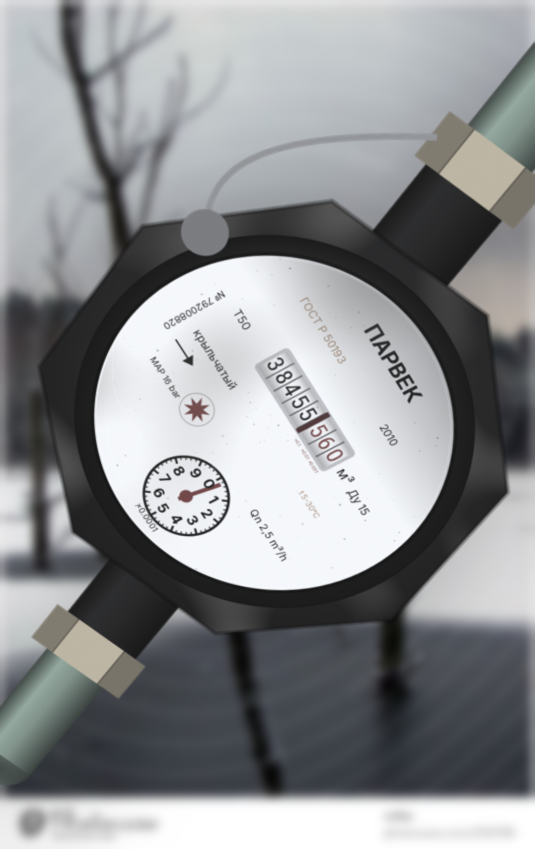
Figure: 38455.5600m³
